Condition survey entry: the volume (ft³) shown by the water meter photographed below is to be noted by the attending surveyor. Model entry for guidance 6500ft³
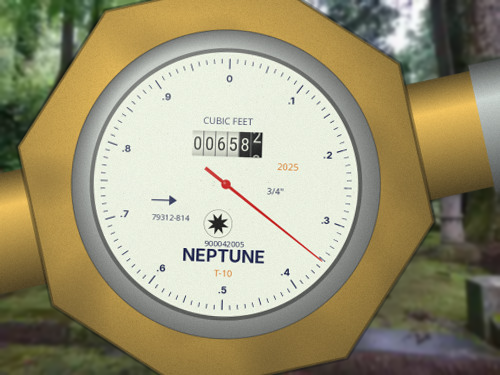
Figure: 6582.35ft³
